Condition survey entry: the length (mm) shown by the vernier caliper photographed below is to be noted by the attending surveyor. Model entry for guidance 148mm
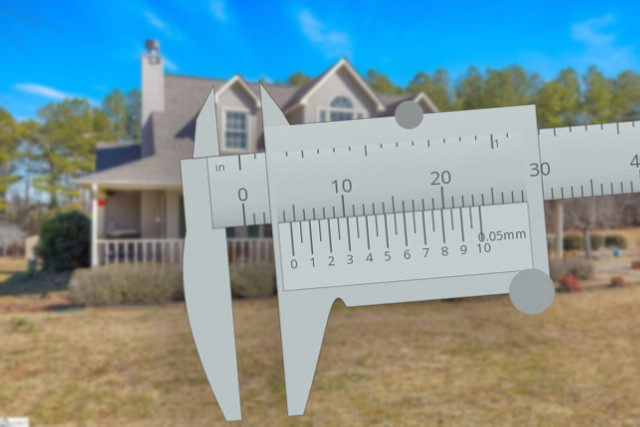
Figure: 4.6mm
